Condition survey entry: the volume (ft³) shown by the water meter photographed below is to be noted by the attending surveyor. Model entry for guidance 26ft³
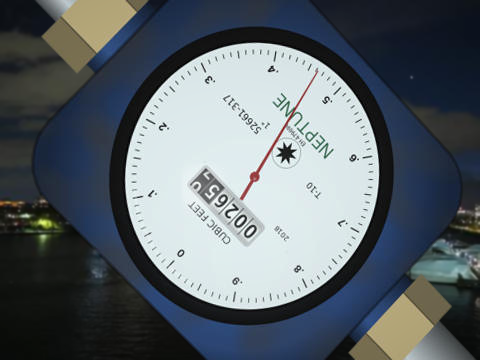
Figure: 2656.46ft³
